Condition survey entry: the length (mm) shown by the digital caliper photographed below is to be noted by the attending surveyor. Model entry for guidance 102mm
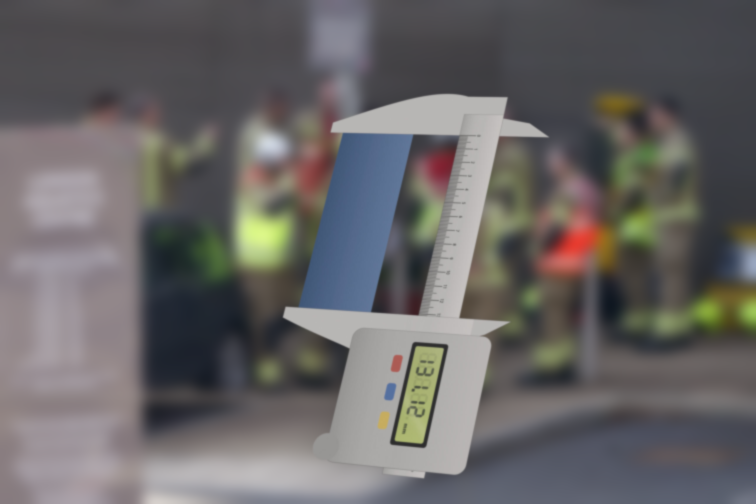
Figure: 131.12mm
